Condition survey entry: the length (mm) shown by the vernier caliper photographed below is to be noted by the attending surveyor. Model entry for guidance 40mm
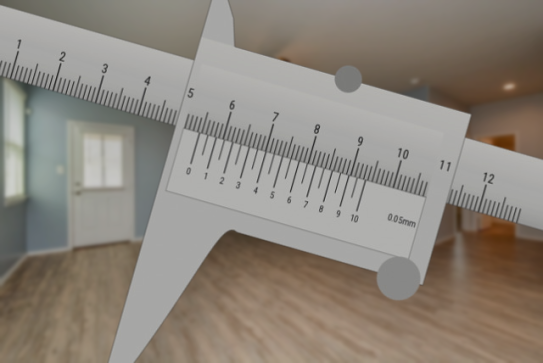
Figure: 54.5mm
